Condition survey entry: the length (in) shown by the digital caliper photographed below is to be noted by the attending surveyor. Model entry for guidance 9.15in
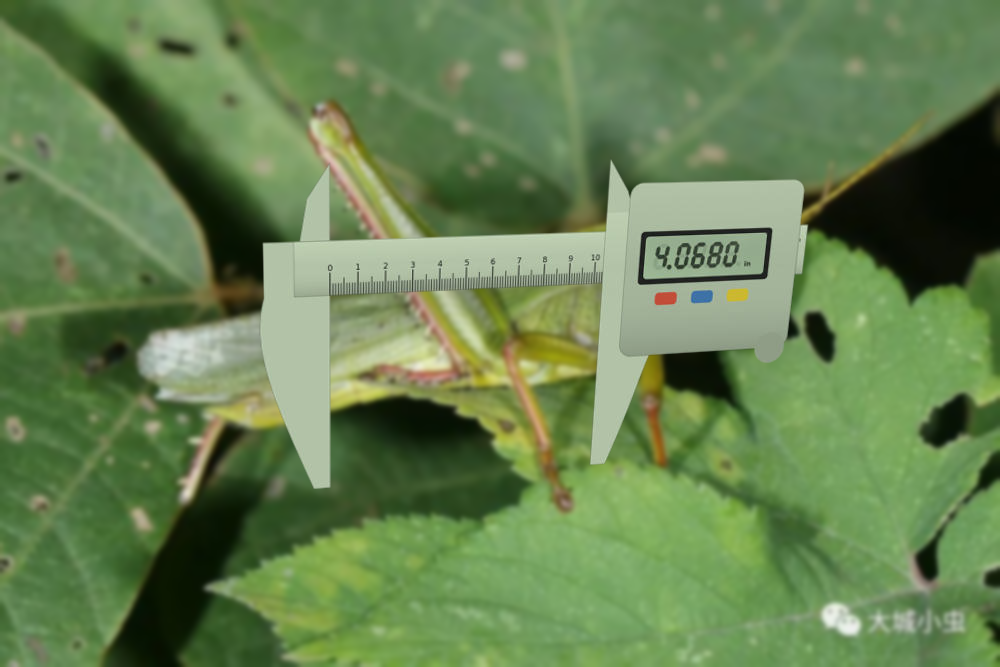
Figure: 4.0680in
